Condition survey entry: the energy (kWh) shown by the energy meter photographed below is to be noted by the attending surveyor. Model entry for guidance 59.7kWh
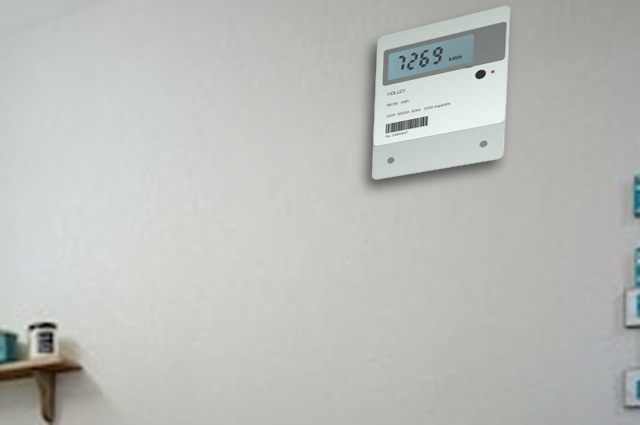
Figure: 7269kWh
